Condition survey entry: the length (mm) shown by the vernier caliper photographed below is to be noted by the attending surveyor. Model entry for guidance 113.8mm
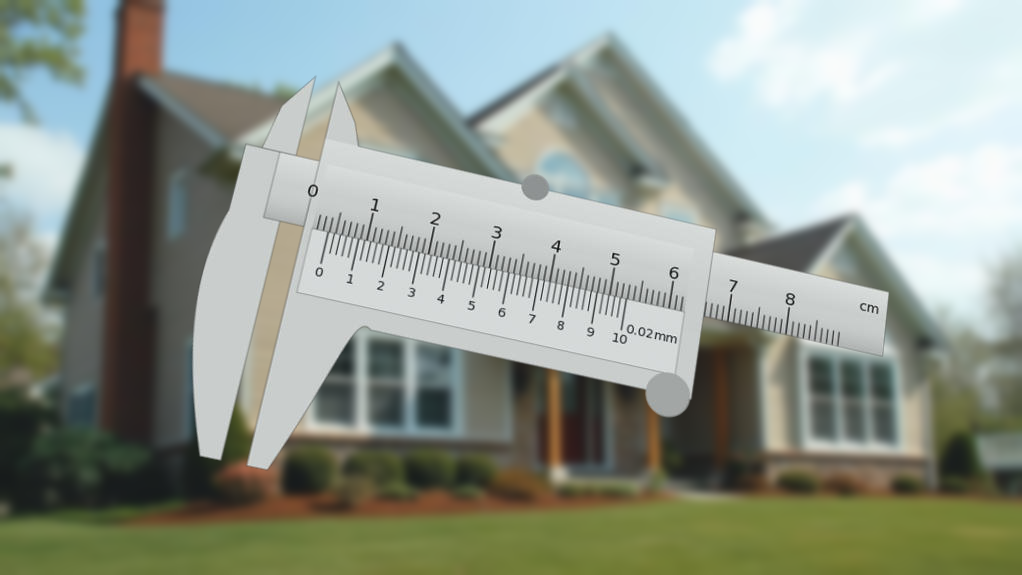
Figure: 3.8mm
